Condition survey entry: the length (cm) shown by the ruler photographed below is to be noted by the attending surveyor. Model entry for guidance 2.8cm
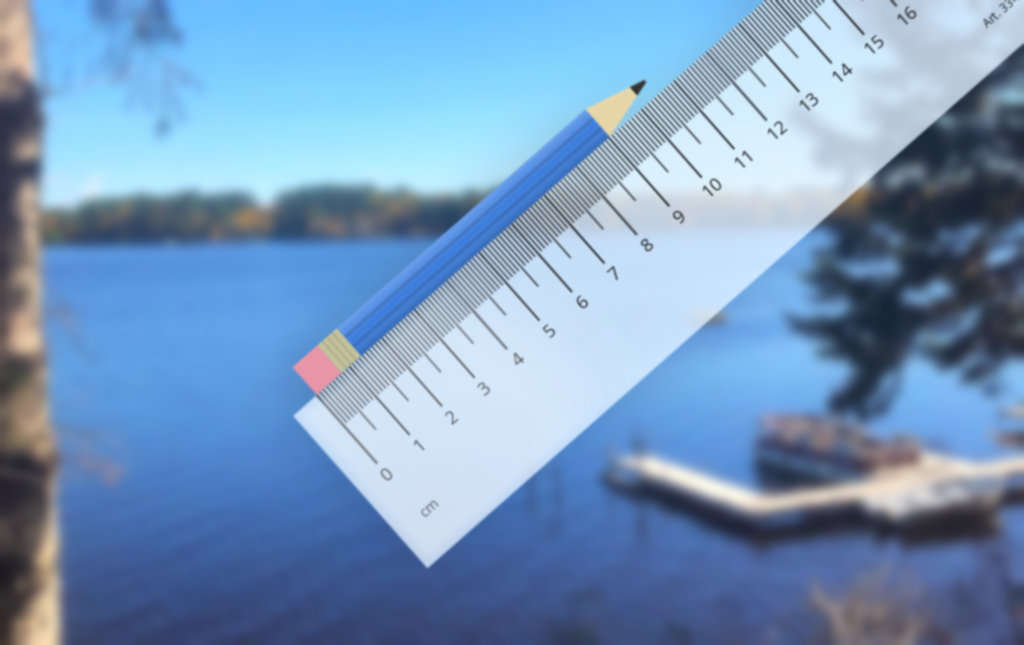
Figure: 10.5cm
